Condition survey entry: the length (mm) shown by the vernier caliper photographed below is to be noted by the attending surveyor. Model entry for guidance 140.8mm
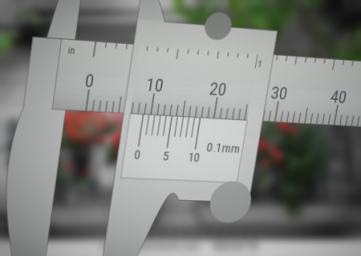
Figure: 8.8mm
